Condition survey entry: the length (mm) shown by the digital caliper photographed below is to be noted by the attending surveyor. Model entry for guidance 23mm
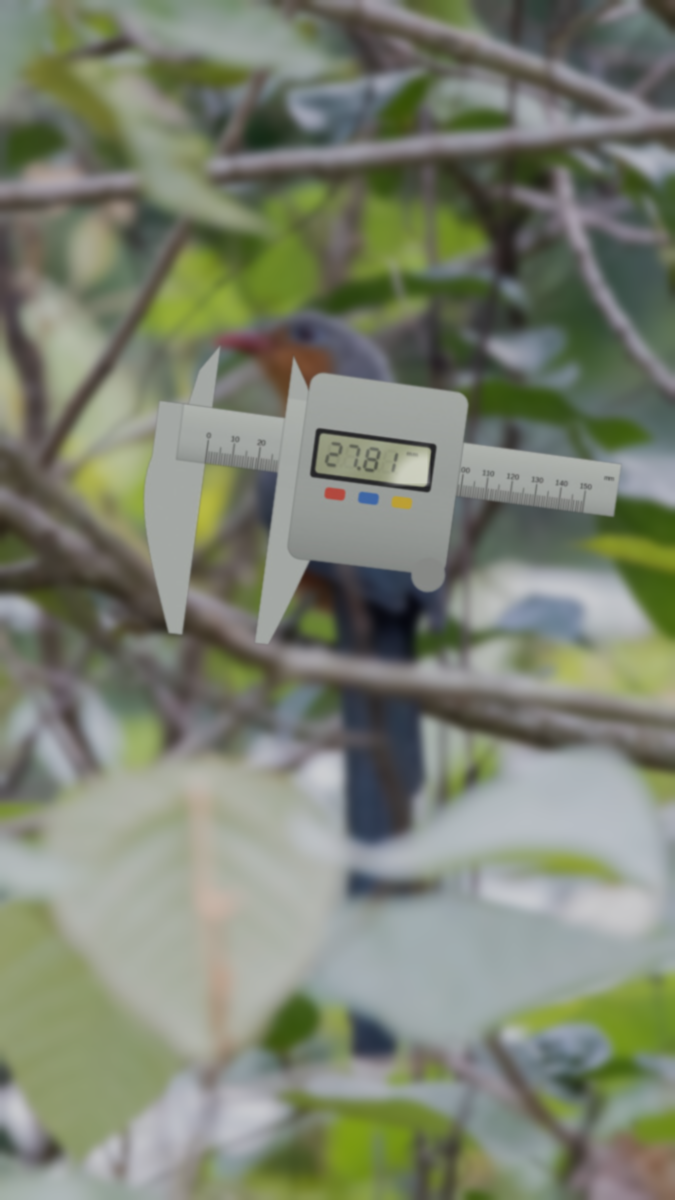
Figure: 27.81mm
